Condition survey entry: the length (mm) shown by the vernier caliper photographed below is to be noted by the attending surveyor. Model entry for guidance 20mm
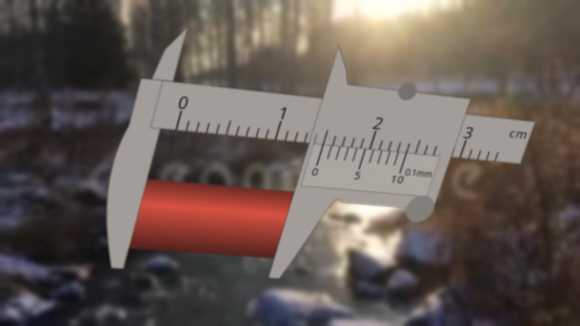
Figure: 15.0mm
